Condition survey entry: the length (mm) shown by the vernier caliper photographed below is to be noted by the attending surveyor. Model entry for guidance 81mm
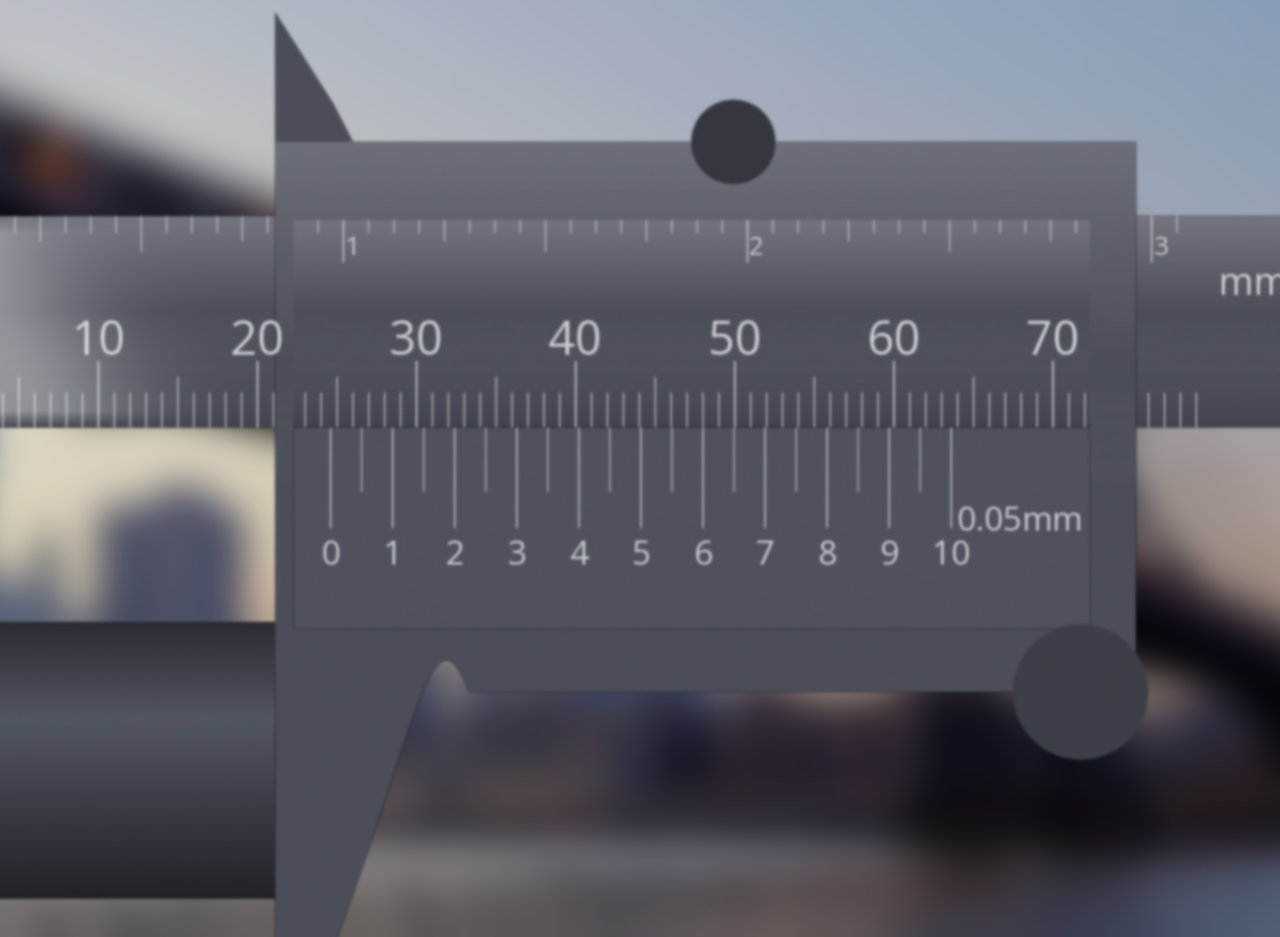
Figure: 24.6mm
